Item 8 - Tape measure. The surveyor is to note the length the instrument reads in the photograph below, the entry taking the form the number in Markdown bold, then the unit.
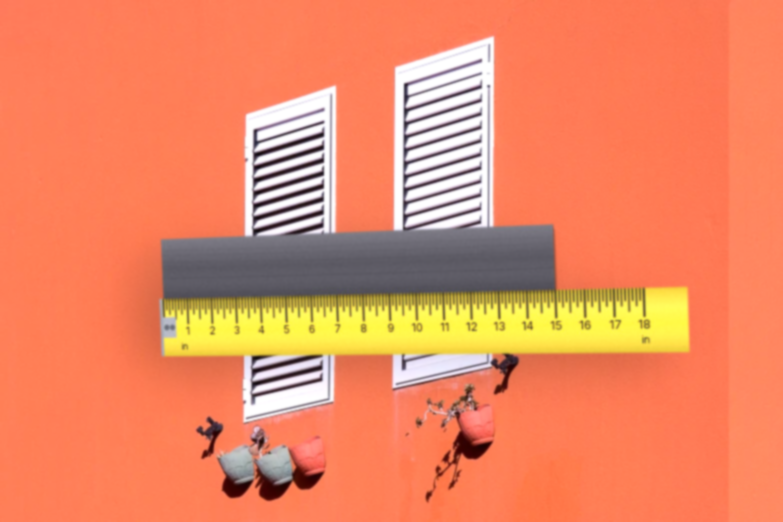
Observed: **15** in
